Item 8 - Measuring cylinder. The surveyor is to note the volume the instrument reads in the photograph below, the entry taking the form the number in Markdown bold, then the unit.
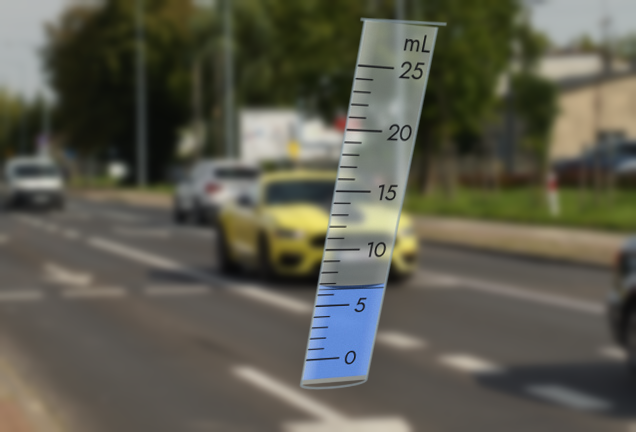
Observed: **6.5** mL
